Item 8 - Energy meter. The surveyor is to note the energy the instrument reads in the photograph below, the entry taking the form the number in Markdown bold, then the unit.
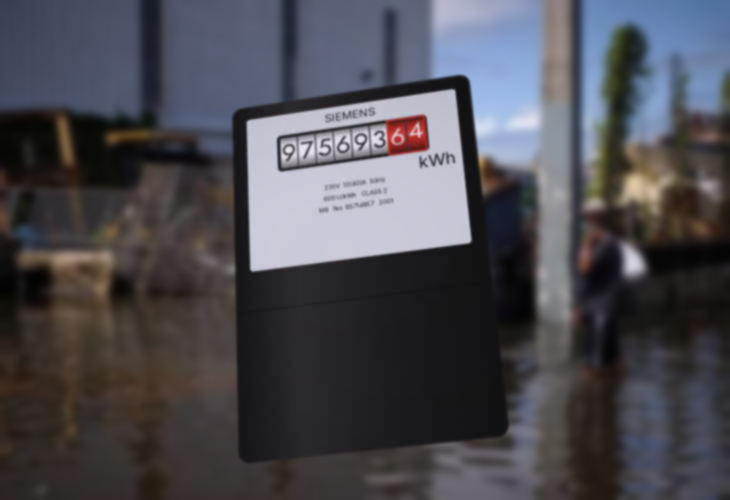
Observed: **975693.64** kWh
